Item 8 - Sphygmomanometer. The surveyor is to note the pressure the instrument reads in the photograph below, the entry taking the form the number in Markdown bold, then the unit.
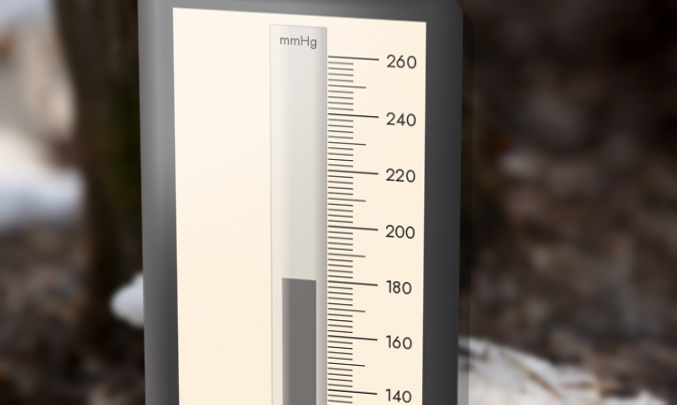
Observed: **180** mmHg
